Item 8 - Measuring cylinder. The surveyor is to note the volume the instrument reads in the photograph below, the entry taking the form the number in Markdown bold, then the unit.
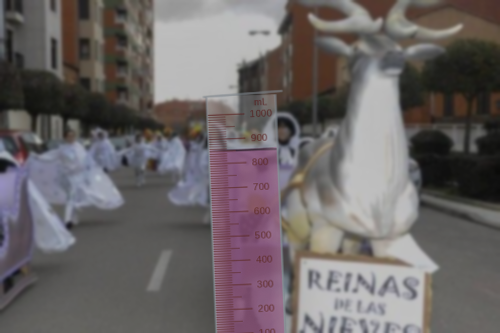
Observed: **850** mL
